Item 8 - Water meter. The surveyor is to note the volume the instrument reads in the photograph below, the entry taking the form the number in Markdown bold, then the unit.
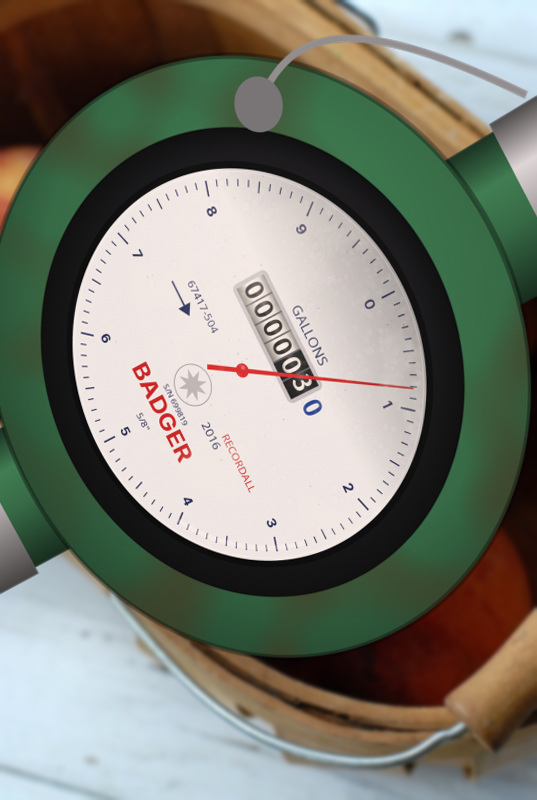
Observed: **30.8** gal
